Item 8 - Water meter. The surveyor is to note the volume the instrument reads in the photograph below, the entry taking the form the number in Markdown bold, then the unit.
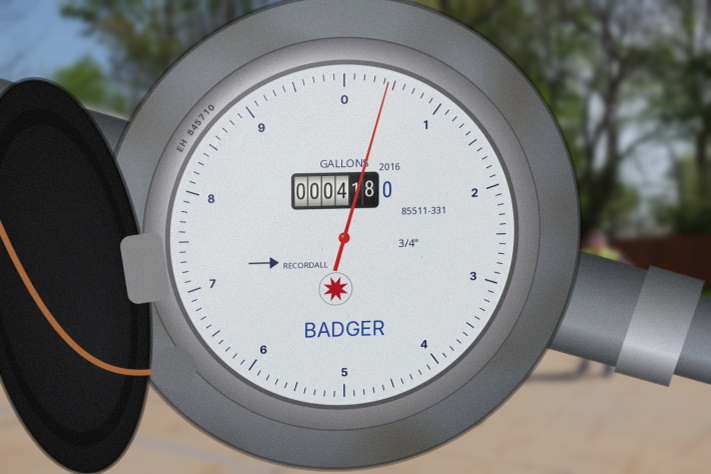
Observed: **4180.4** gal
